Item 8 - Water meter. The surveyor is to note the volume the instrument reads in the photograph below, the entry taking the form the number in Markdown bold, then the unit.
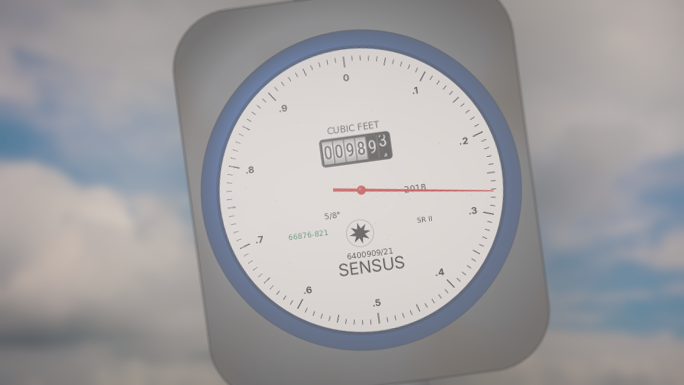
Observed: **9893.27** ft³
